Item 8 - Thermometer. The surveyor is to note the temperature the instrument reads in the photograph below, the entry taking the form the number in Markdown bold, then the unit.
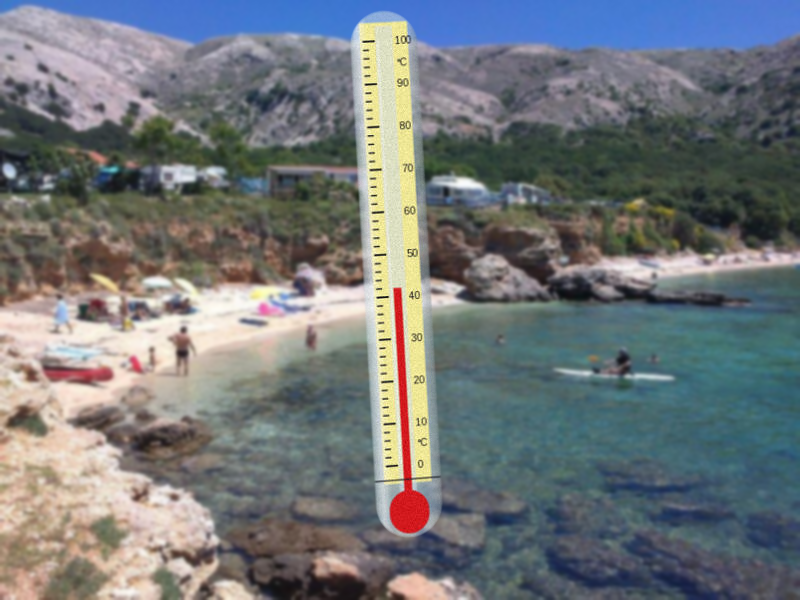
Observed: **42** °C
